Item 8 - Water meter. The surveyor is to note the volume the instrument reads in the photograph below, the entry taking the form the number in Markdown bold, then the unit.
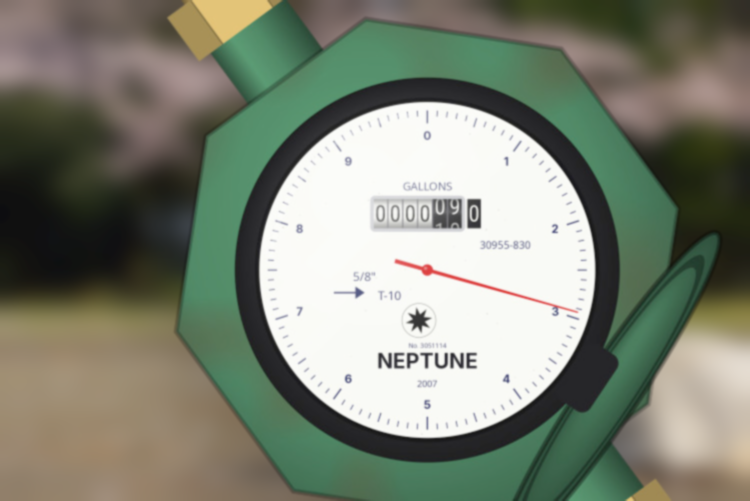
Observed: **92.9** gal
